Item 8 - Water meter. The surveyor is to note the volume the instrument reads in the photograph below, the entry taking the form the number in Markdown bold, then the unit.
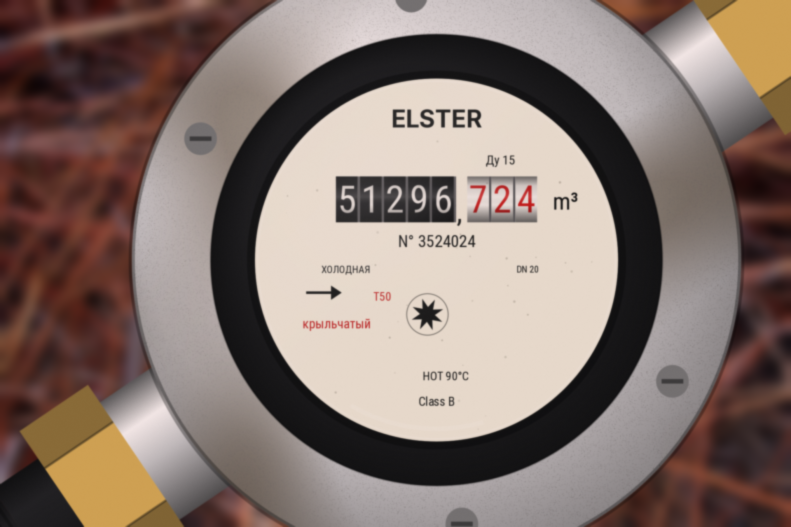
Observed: **51296.724** m³
